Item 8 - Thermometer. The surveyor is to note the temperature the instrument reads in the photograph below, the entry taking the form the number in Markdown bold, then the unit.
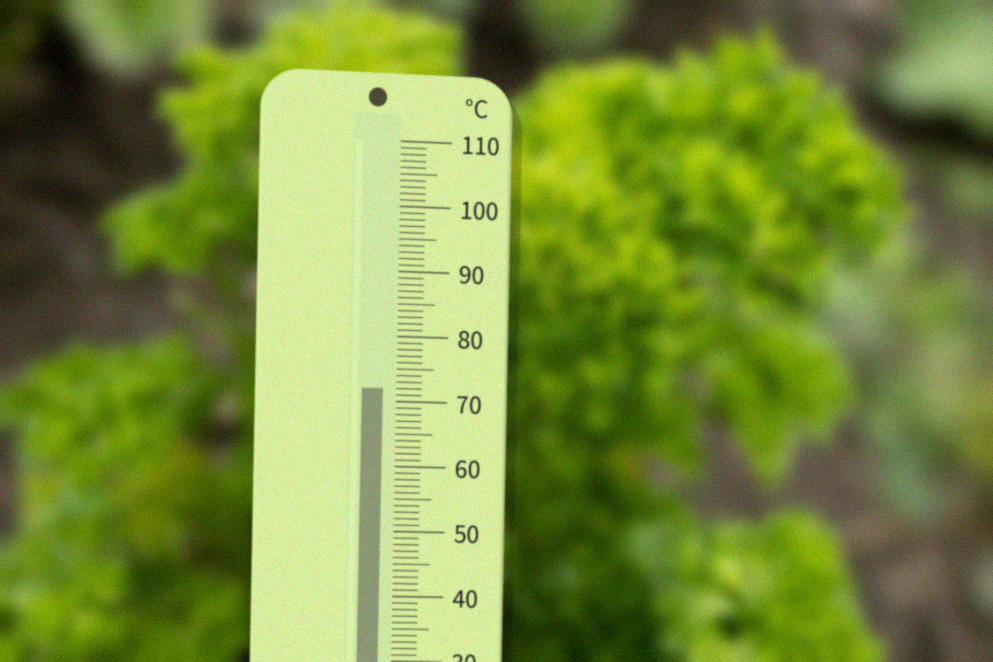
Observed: **72** °C
